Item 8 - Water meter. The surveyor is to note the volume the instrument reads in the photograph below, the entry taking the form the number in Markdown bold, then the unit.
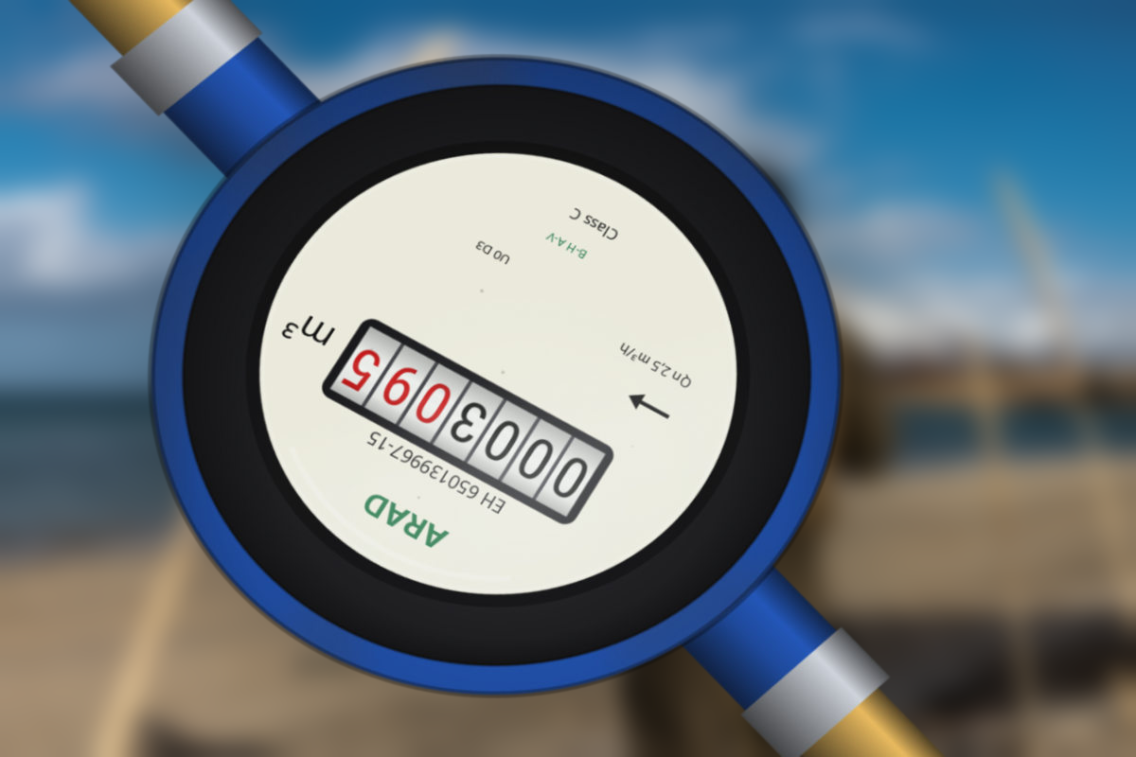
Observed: **3.095** m³
